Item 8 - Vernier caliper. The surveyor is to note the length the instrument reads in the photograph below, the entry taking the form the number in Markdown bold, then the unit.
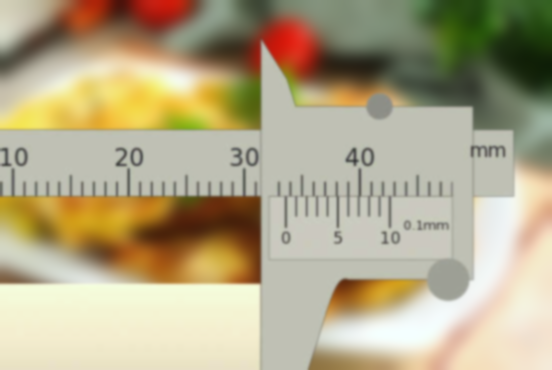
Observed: **33.6** mm
